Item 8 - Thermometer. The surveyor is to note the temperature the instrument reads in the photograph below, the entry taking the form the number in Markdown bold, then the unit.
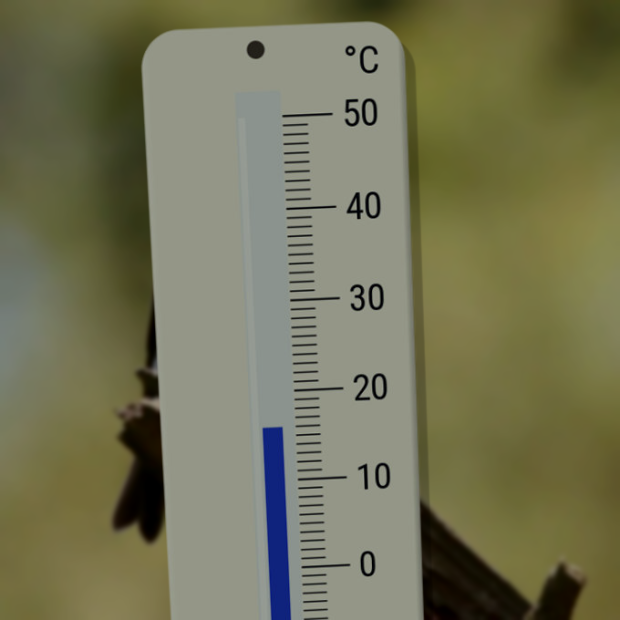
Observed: **16** °C
